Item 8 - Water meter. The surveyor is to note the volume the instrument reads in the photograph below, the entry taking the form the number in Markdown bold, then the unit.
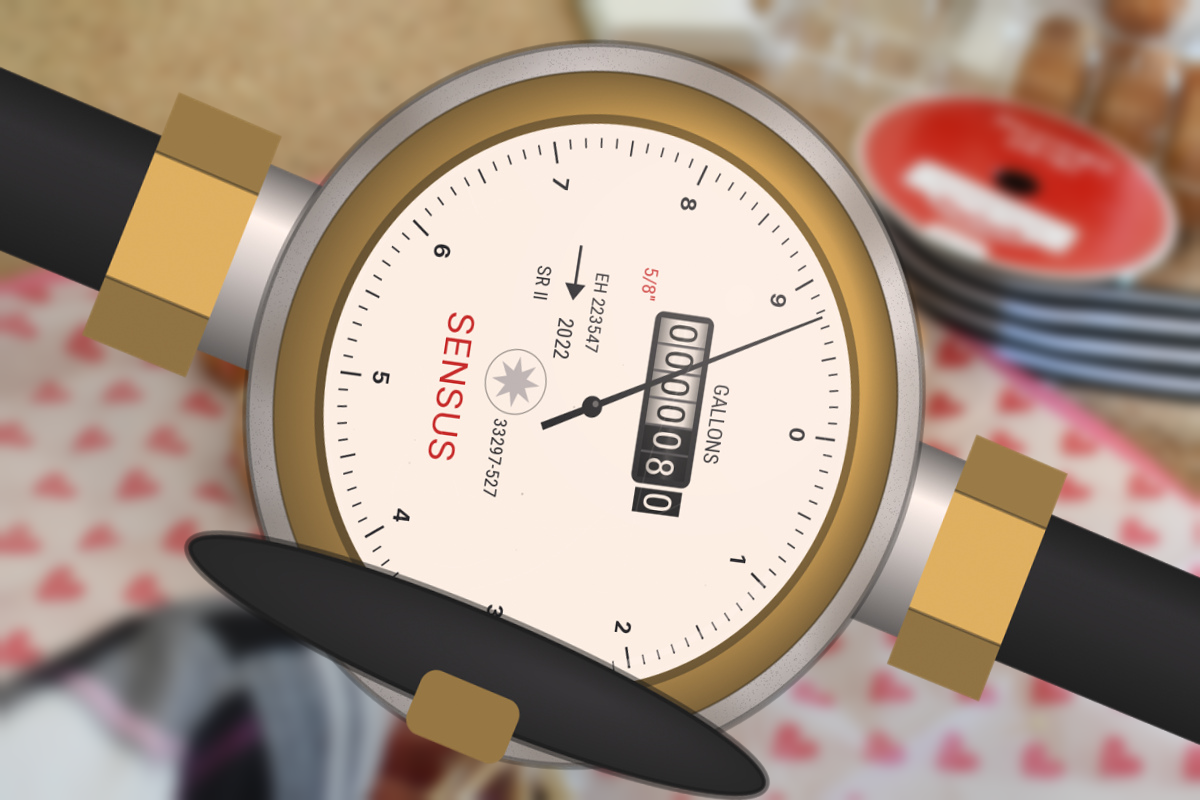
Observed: **79.2** gal
